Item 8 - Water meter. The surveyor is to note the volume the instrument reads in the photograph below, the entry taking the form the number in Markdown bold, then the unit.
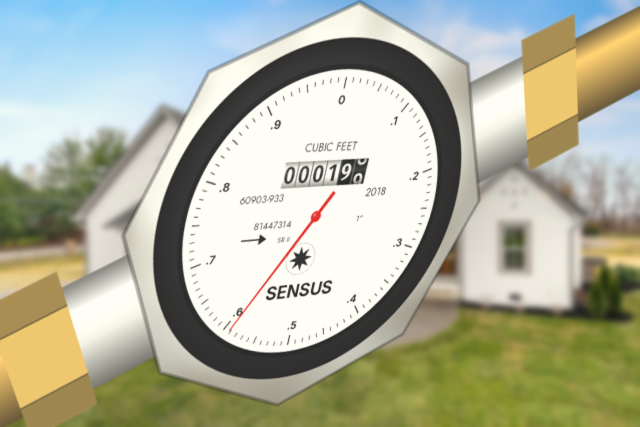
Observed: **198.59** ft³
